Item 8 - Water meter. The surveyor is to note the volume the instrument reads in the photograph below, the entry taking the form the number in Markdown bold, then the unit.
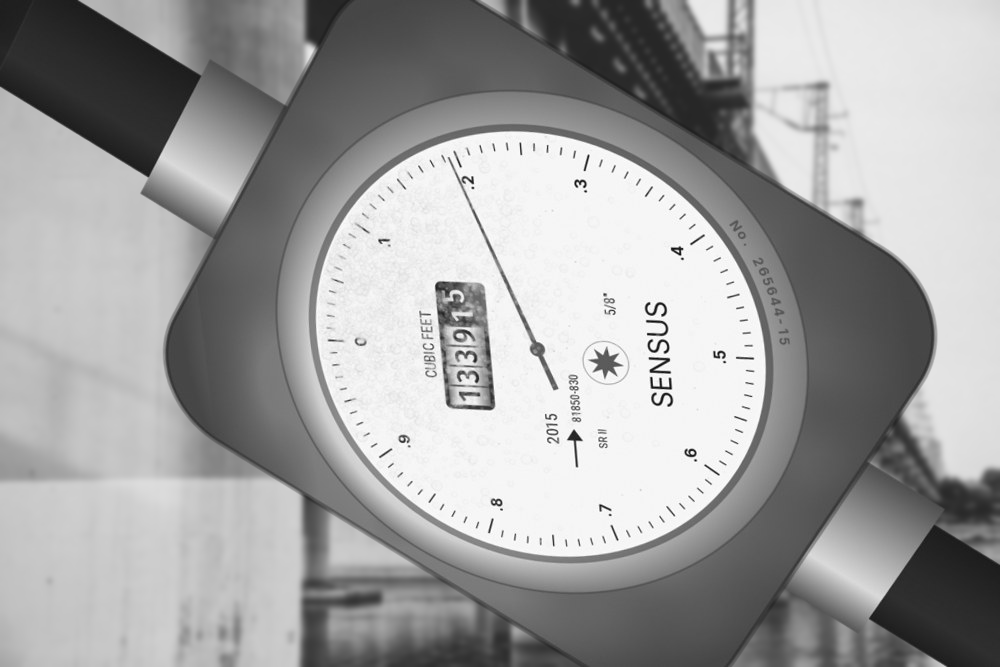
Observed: **133915.19** ft³
